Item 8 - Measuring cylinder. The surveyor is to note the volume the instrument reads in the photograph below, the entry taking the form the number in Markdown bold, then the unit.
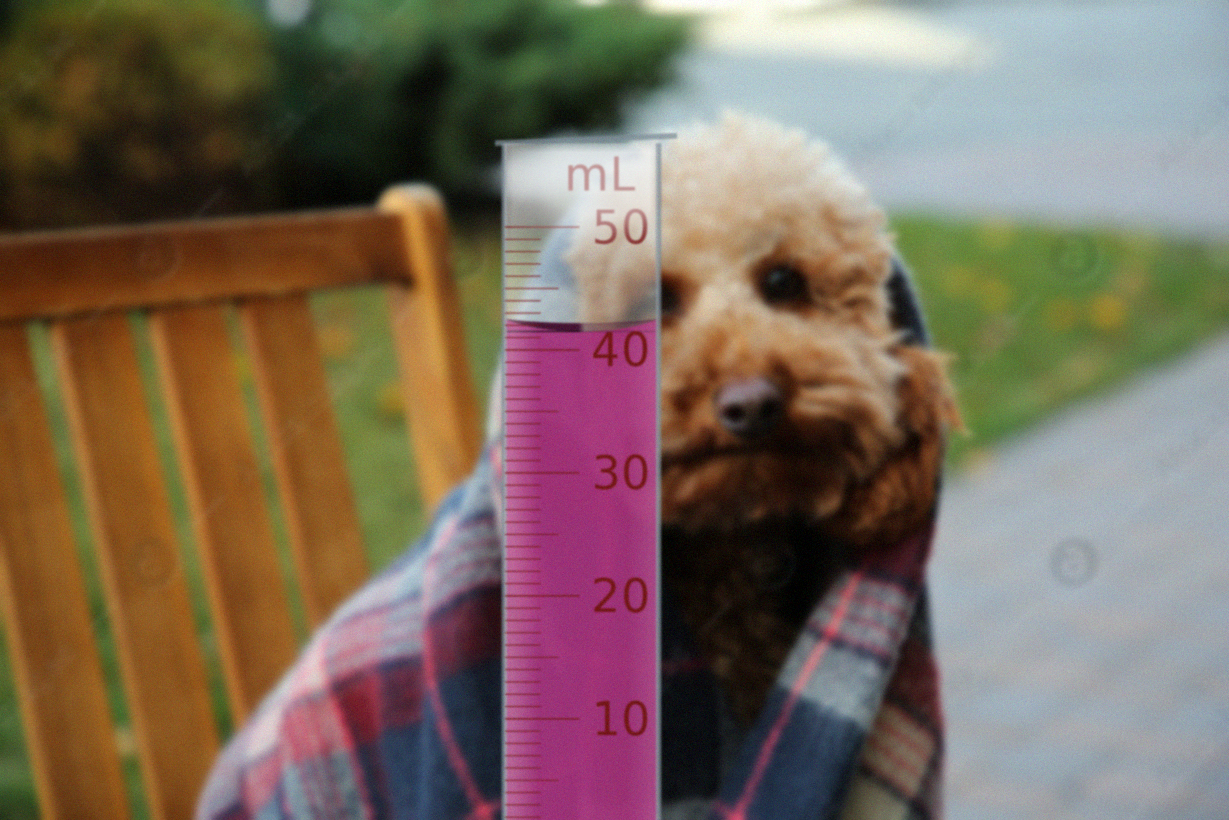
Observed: **41.5** mL
